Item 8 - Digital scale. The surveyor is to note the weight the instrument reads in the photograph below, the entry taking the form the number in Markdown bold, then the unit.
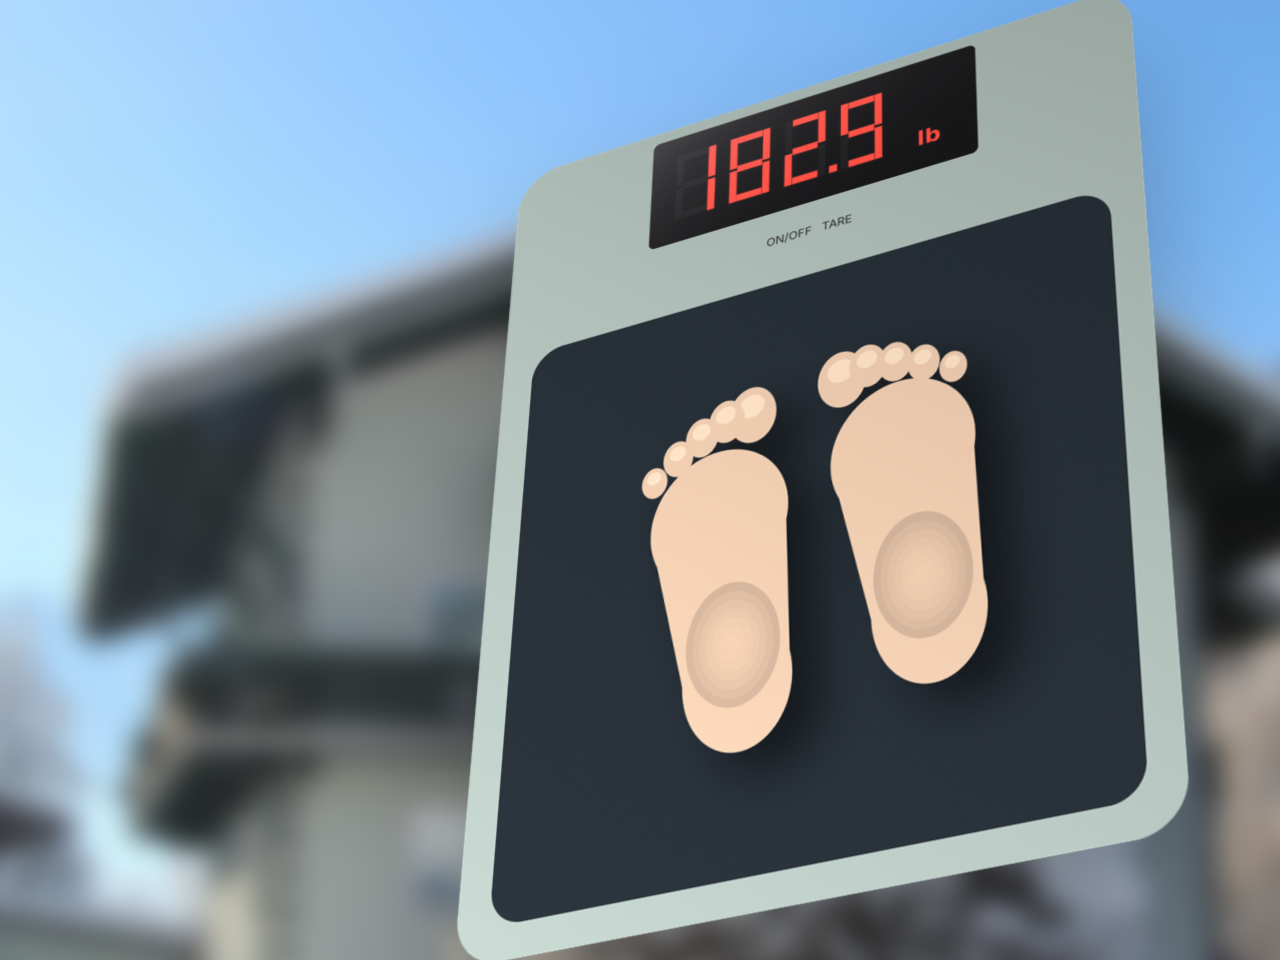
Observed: **182.9** lb
